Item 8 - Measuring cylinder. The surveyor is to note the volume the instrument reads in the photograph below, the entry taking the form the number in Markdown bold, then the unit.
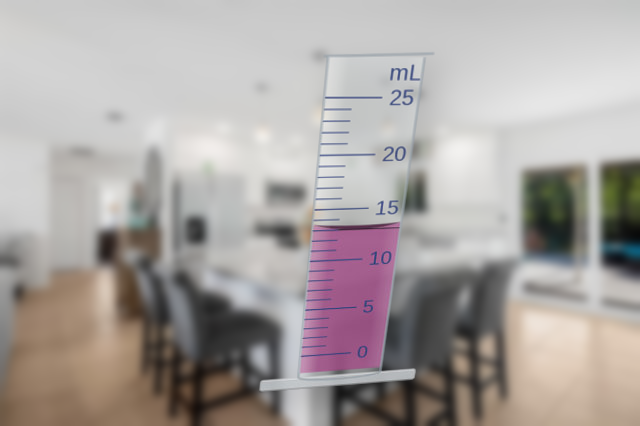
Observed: **13** mL
